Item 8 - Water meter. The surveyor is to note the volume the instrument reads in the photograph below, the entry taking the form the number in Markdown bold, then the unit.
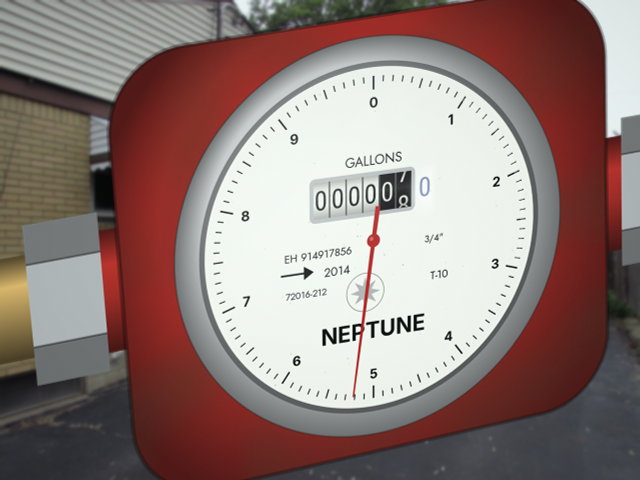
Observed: **75.2** gal
